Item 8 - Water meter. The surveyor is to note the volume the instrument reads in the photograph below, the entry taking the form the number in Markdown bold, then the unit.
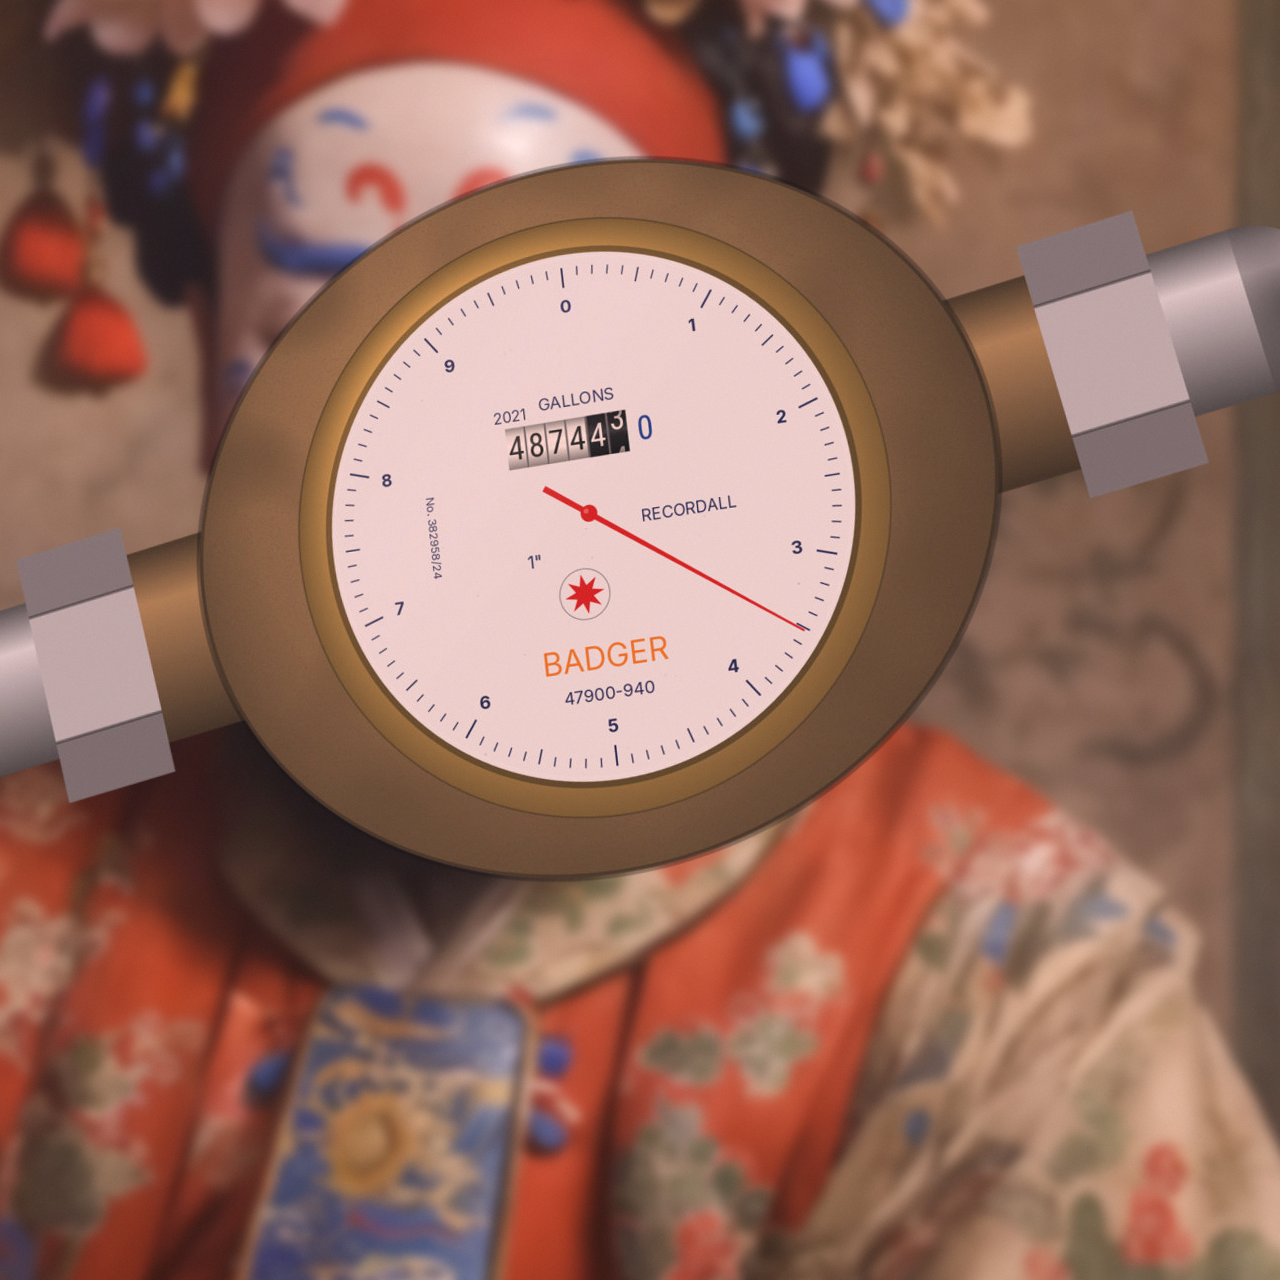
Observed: **4874433.5** gal
